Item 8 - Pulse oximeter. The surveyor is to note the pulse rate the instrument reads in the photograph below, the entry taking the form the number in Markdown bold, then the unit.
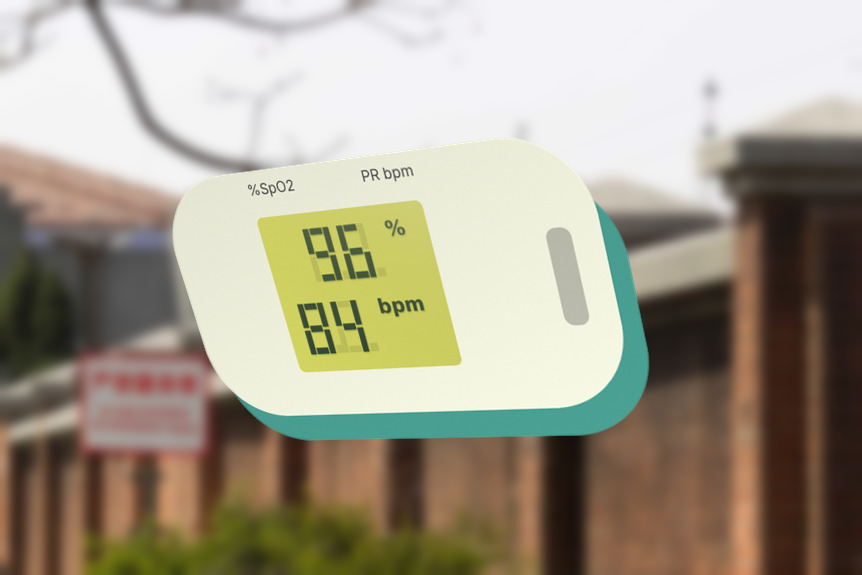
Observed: **84** bpm
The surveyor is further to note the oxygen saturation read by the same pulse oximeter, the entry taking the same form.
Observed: **96** %
